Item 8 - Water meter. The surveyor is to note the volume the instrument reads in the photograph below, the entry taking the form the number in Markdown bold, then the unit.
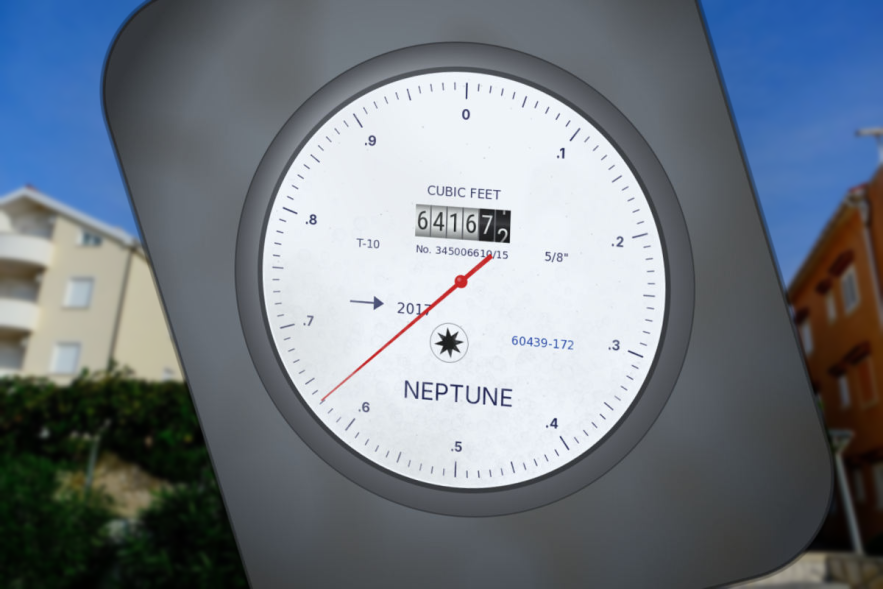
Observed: **641671.63** ft³
